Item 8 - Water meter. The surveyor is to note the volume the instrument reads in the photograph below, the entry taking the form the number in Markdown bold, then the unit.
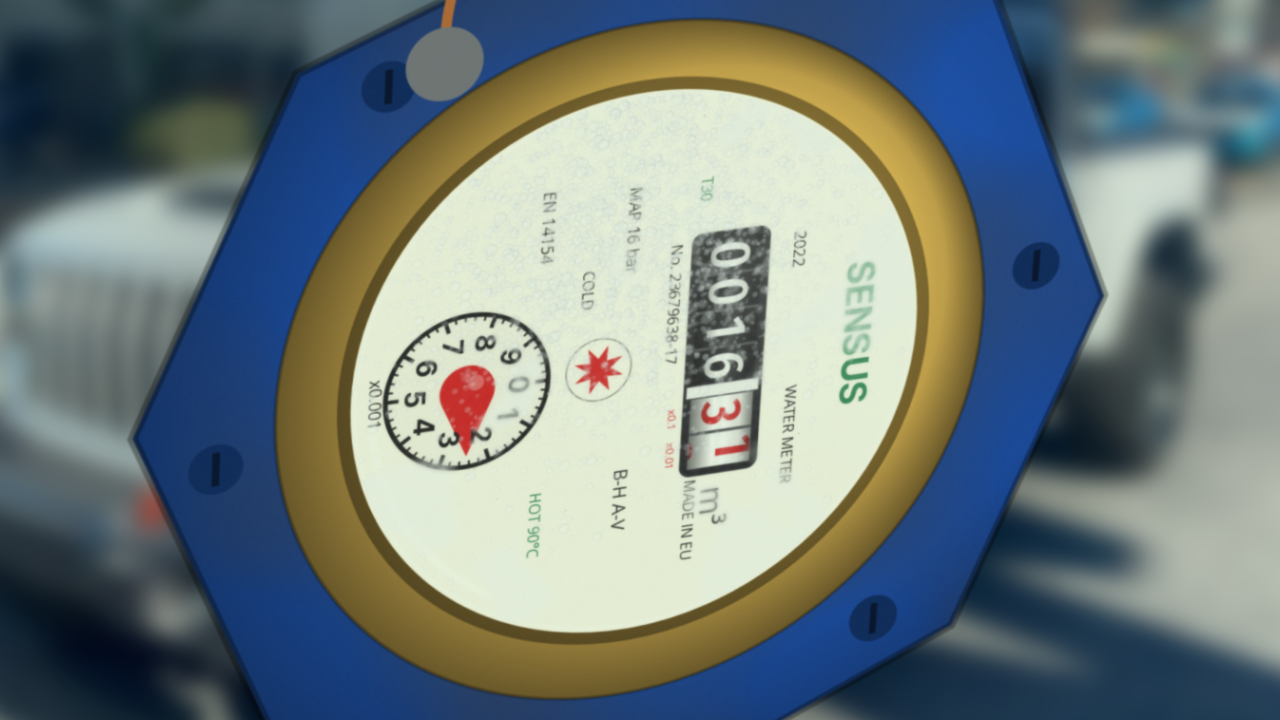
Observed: **16.312** m³
